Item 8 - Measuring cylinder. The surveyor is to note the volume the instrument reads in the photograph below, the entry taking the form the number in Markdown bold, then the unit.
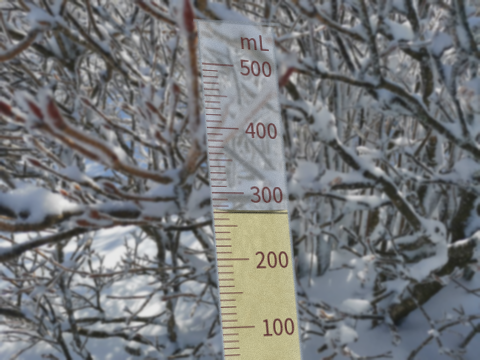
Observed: **270** mL
